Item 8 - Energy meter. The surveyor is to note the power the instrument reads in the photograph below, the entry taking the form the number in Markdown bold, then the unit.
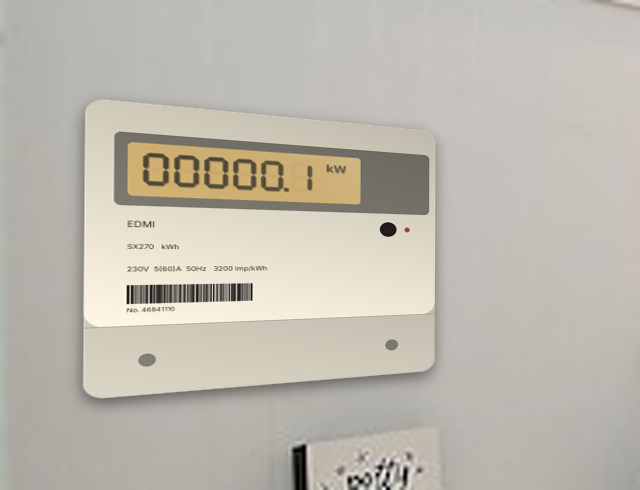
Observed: **0.1** kW
